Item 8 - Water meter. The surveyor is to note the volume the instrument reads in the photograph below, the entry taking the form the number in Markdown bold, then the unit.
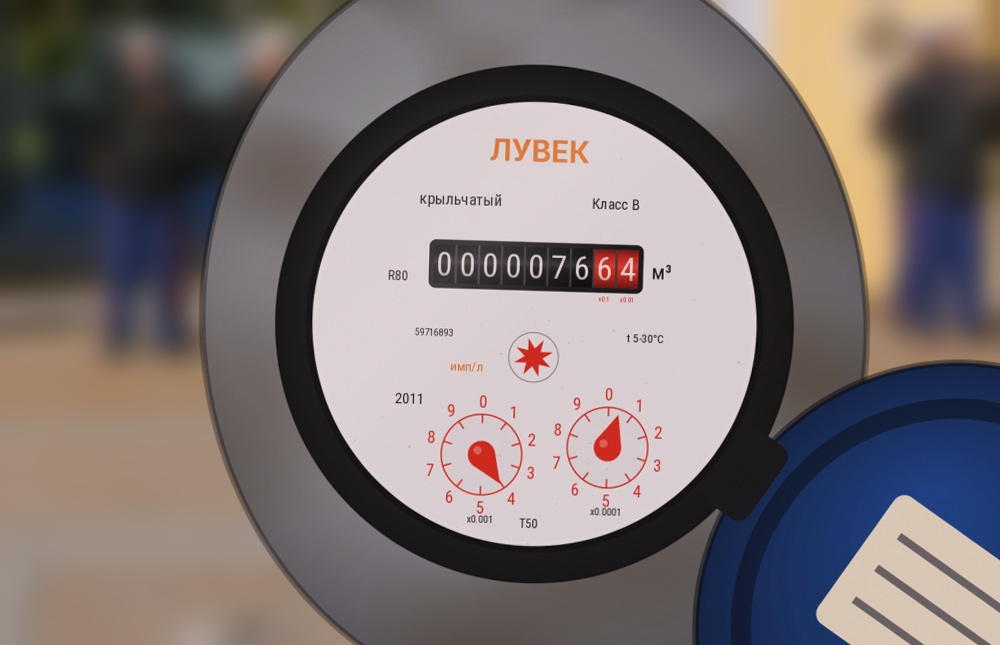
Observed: **76.6440** m³
